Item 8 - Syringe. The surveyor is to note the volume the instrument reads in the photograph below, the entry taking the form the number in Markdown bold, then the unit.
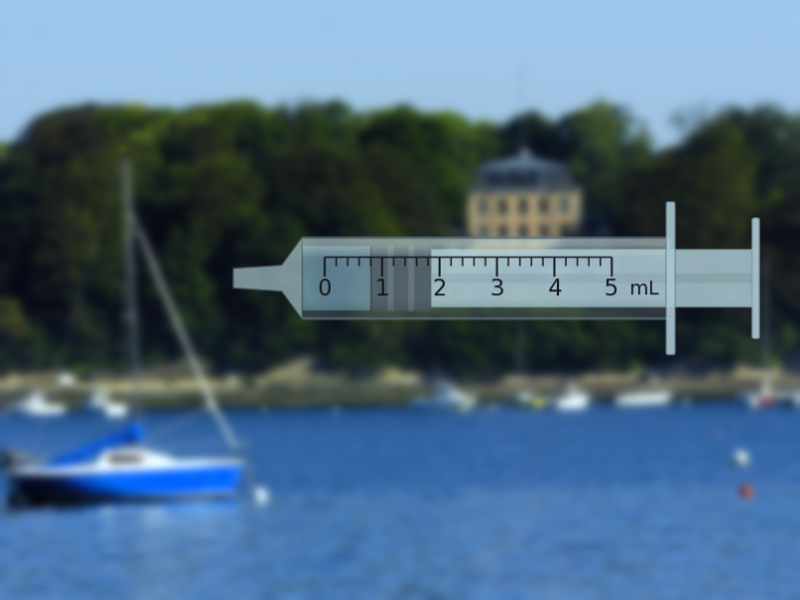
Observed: **0.8** mL
